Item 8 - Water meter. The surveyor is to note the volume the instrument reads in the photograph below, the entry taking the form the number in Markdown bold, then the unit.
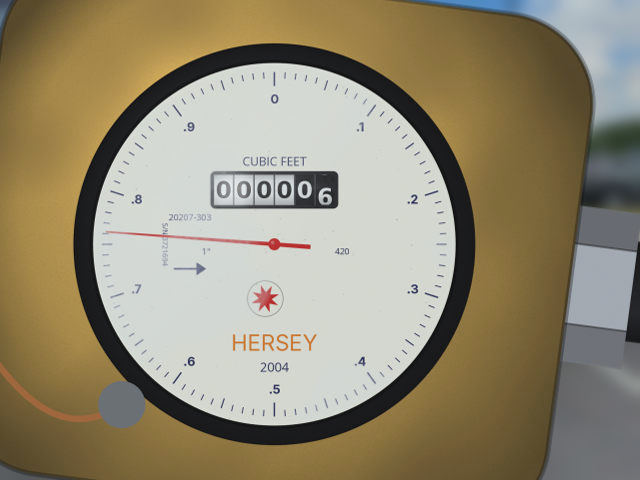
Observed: **5.76** ft³
